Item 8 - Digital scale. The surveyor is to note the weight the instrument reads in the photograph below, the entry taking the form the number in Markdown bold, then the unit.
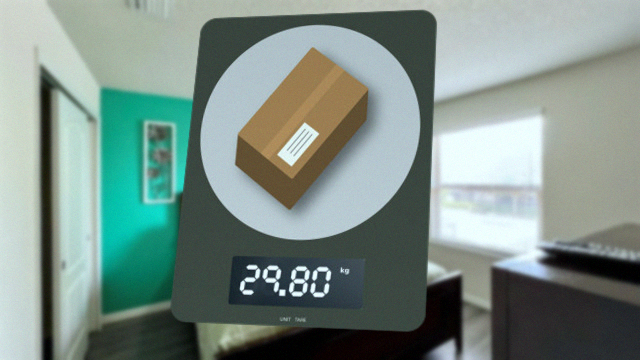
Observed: **29.80** kg
